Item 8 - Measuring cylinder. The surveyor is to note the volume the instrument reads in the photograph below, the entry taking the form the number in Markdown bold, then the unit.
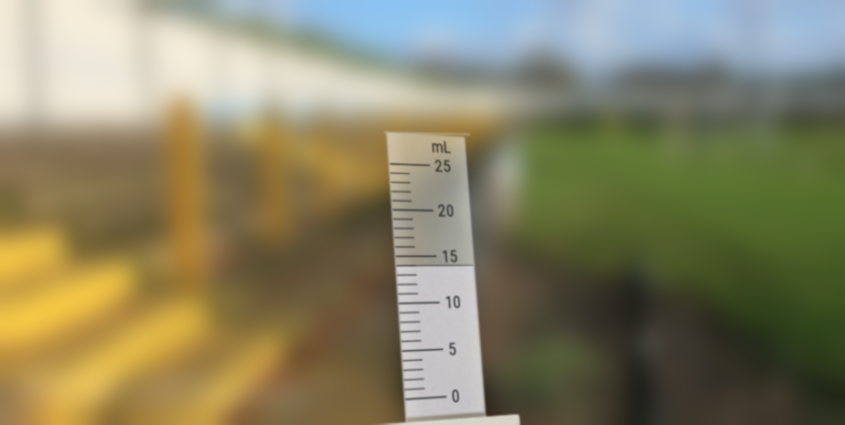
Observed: **14** mL
